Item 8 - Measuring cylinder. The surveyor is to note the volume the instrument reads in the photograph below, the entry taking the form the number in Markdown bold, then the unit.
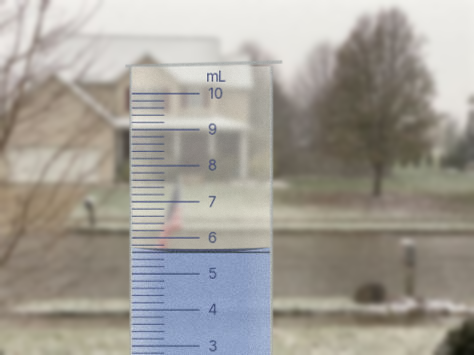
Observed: **5.6** mL
